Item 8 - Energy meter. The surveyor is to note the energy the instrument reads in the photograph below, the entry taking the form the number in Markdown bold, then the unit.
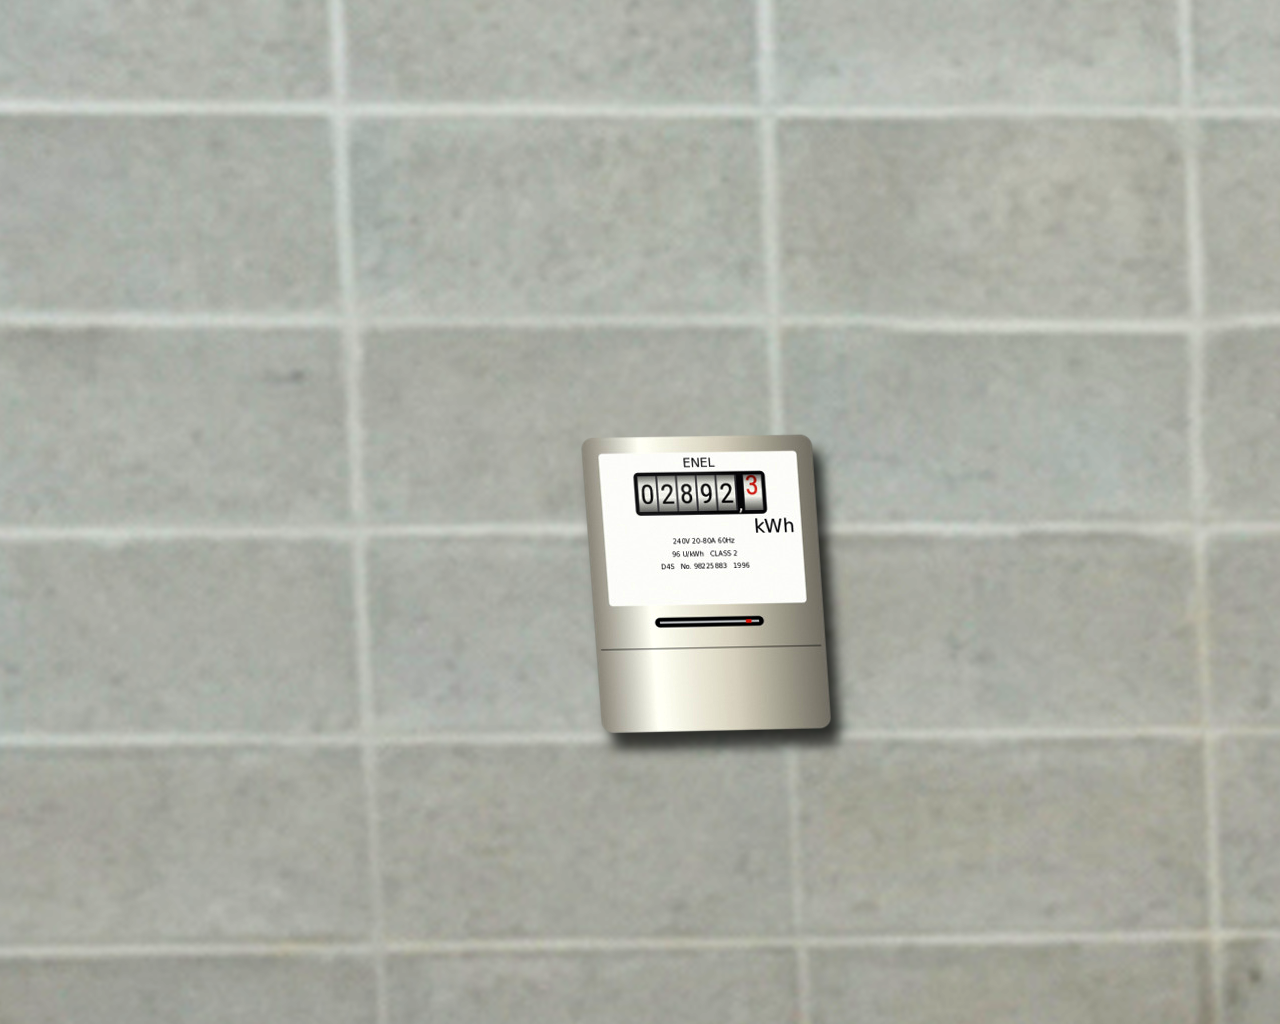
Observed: **2892.3** kWh
